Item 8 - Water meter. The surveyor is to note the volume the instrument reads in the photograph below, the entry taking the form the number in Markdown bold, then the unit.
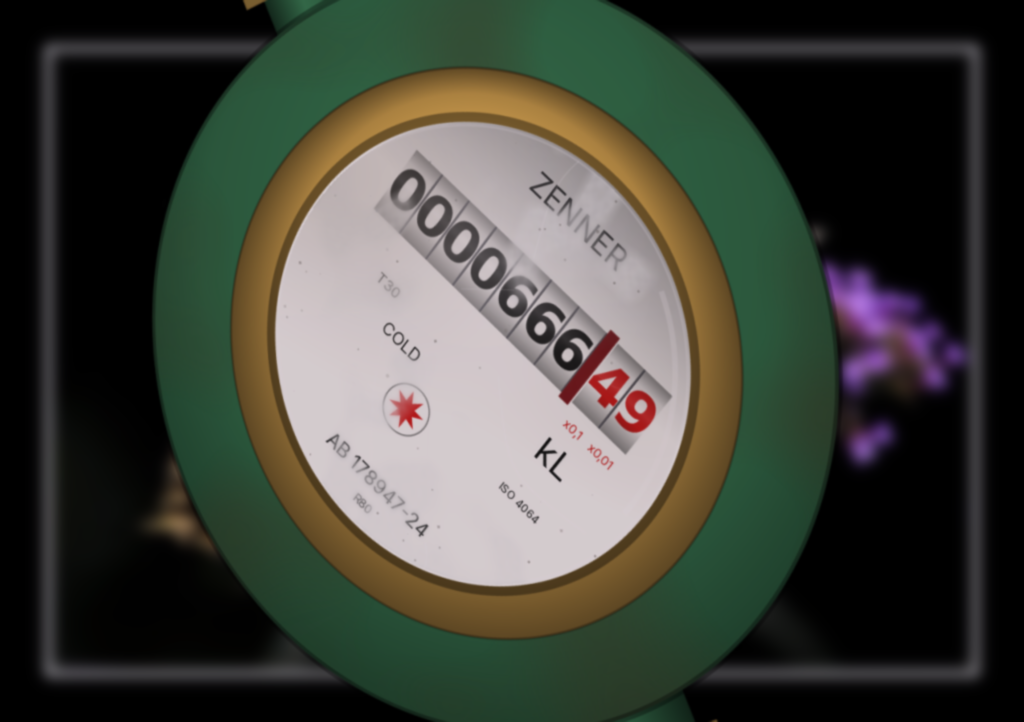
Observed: **666.49** kL
